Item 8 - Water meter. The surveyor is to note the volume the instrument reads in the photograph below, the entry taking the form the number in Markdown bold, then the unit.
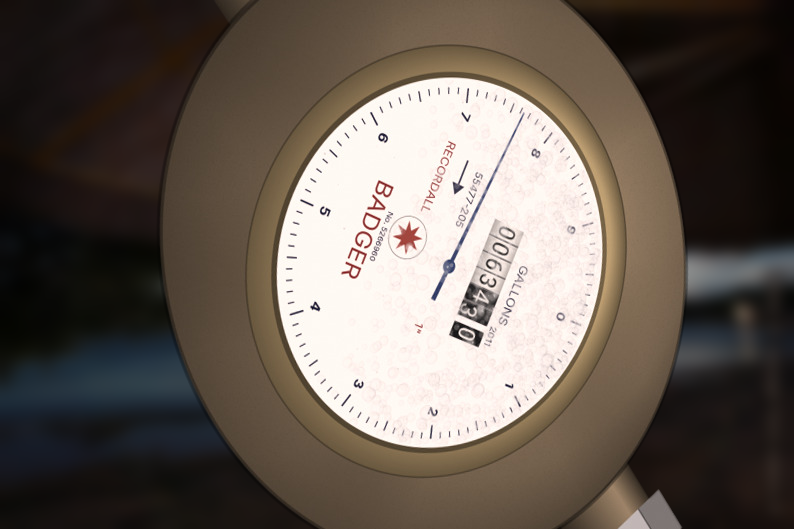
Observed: **63427.6** gal
